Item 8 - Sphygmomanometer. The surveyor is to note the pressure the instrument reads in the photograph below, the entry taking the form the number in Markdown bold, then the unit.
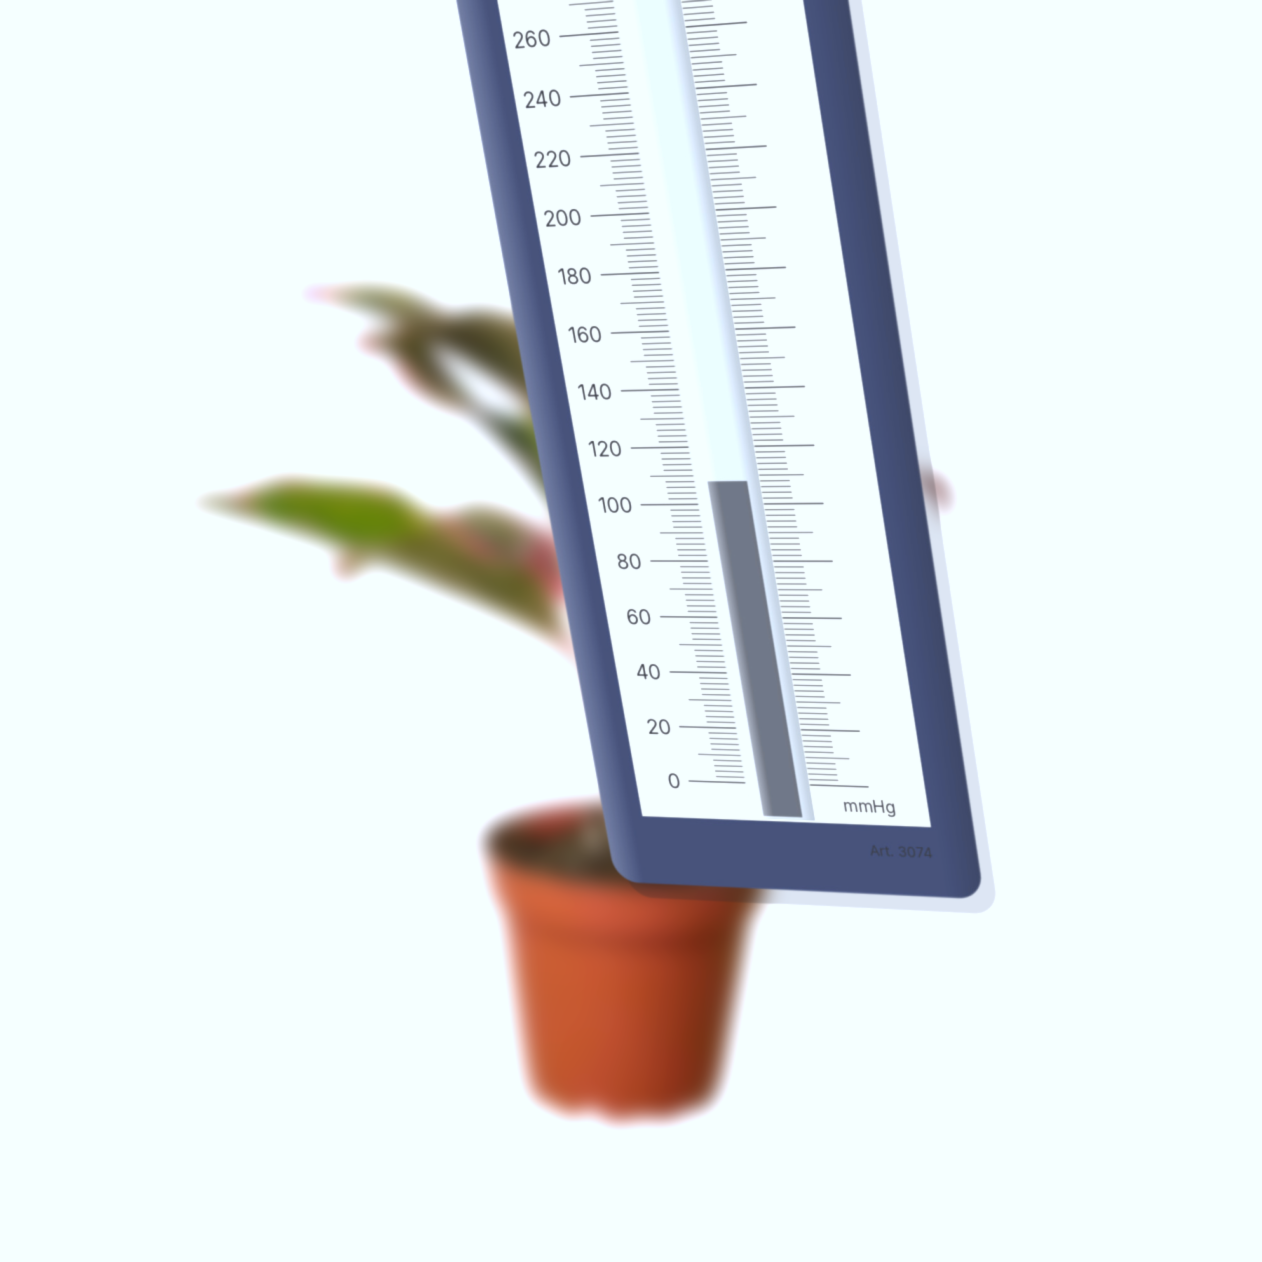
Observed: **108** mmHg
